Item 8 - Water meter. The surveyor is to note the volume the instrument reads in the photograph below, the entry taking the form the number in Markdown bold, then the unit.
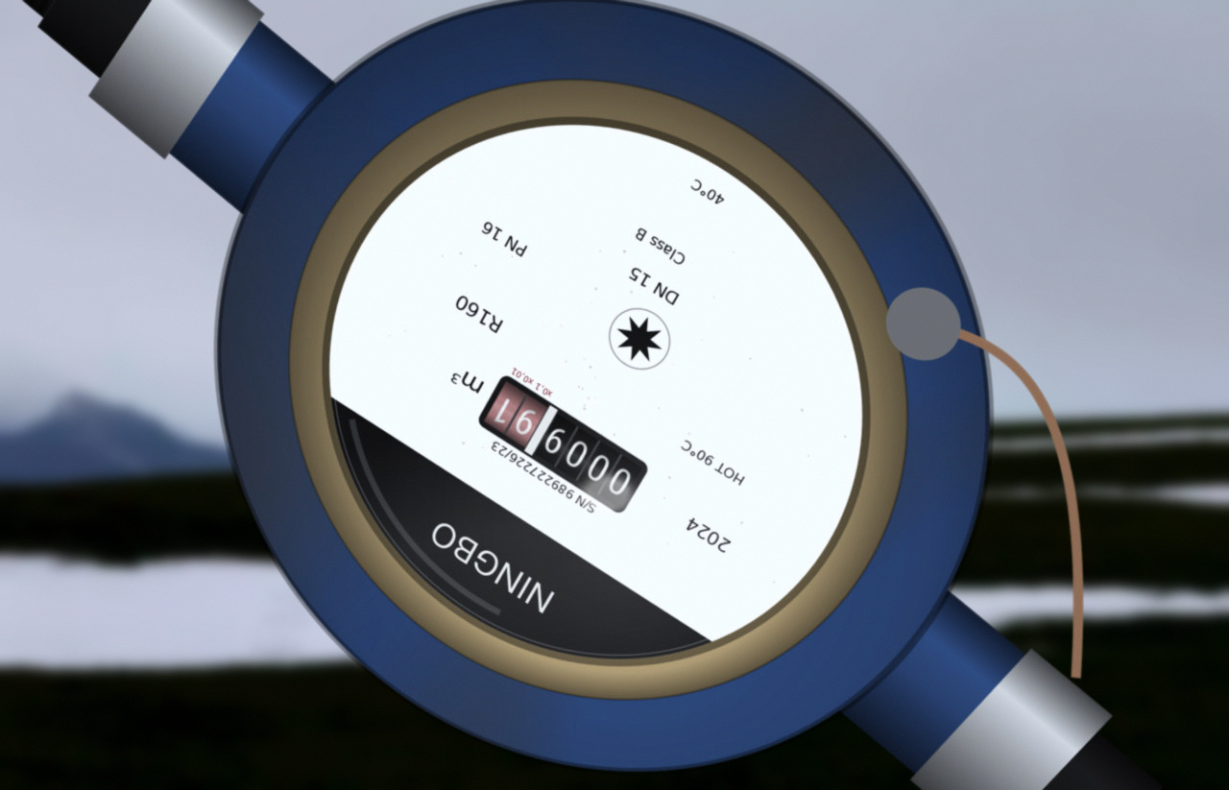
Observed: **9.91** m³
